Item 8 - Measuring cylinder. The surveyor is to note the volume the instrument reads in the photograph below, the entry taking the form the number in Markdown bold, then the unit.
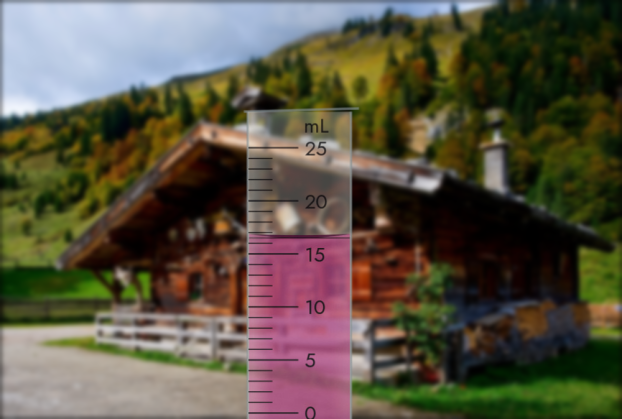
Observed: **16.5** mL
